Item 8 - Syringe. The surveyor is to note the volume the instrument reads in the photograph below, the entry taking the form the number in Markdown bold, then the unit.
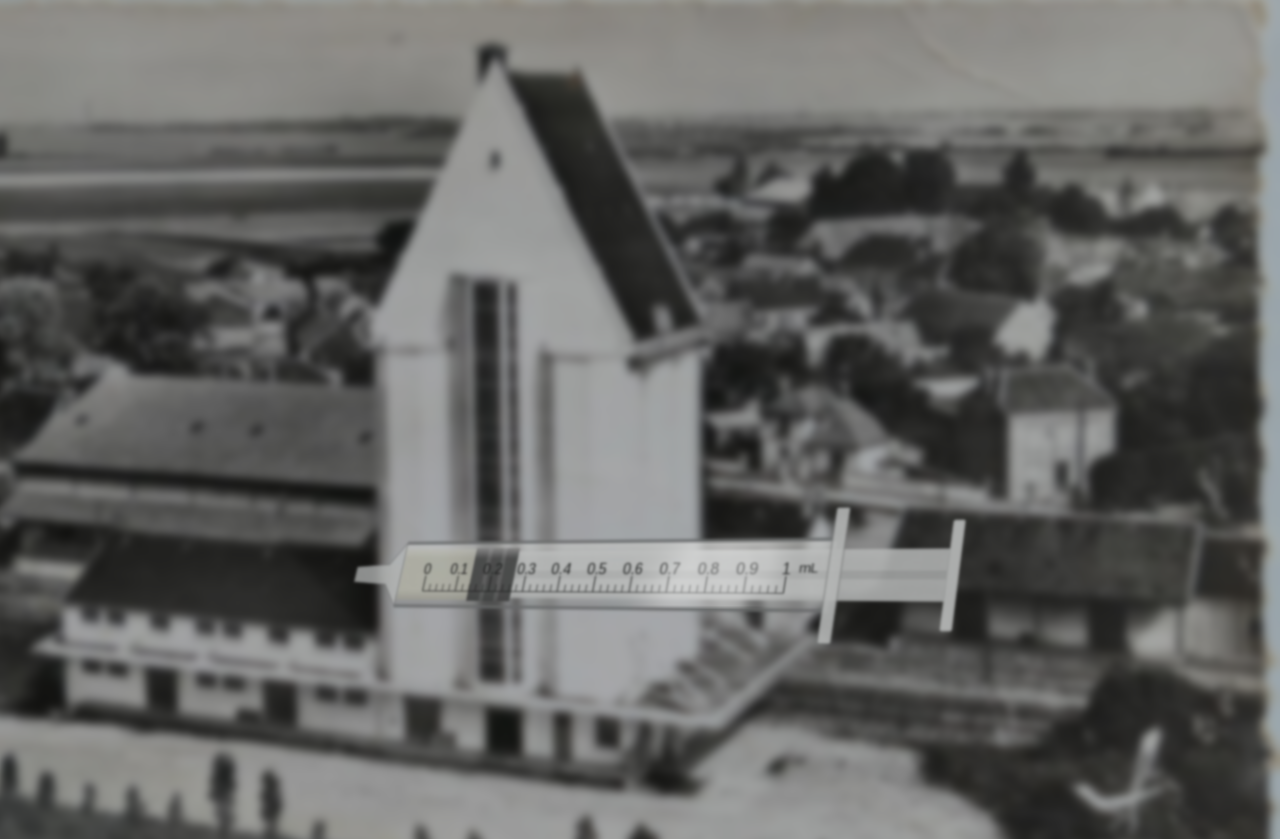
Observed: **0.14** mL
